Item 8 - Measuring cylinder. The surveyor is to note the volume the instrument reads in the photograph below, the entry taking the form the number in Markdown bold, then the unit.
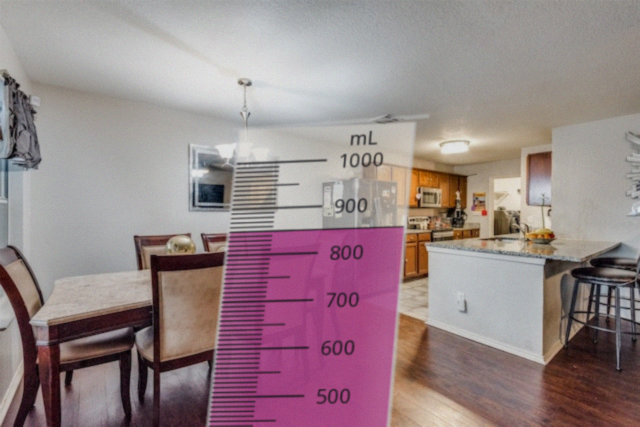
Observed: **850** mL
